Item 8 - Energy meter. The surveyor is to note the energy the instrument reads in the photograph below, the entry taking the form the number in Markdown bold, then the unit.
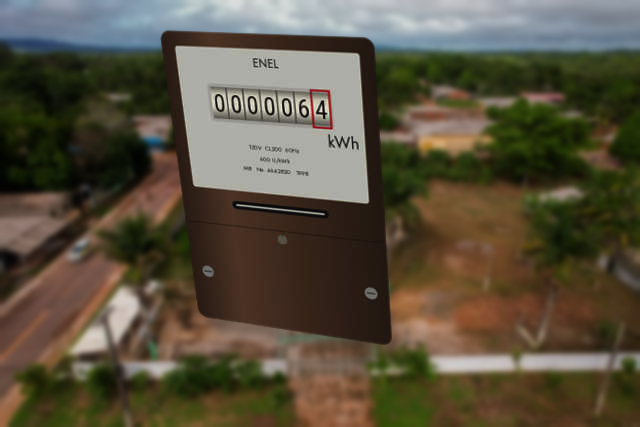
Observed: **6.4** kWh
